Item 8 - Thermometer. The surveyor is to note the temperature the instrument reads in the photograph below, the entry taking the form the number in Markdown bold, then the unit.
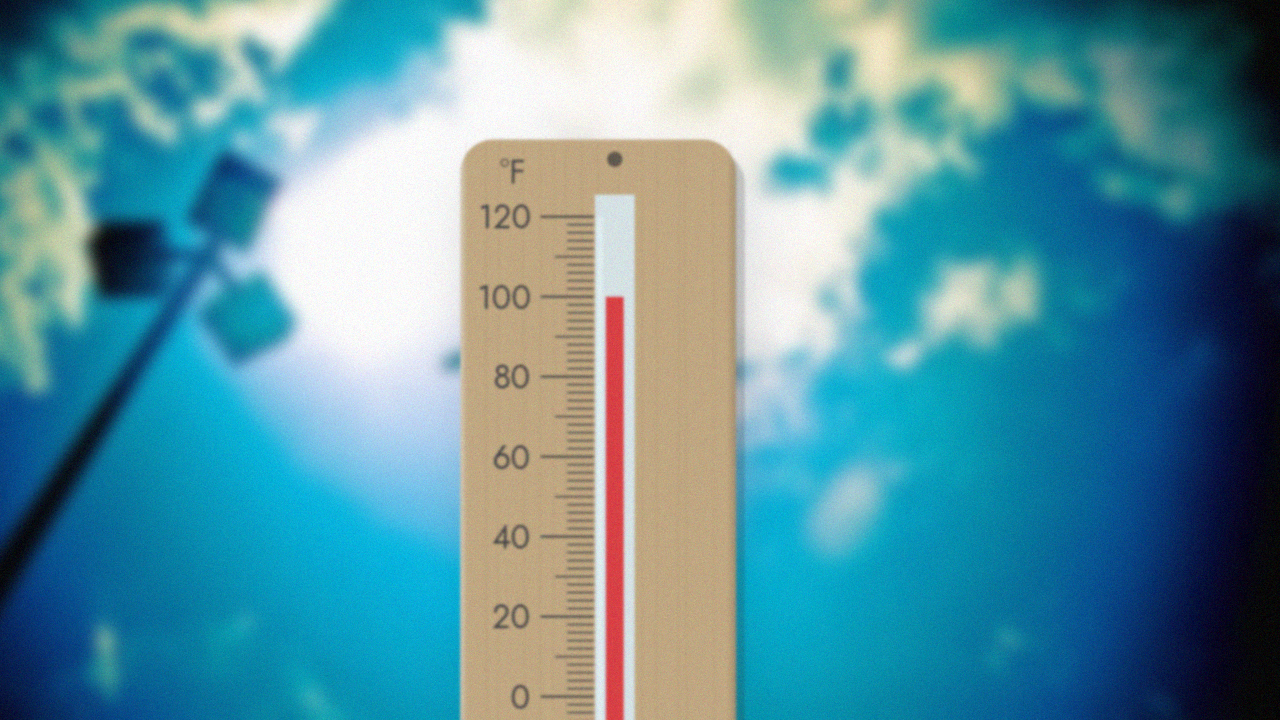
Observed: **100** °F
